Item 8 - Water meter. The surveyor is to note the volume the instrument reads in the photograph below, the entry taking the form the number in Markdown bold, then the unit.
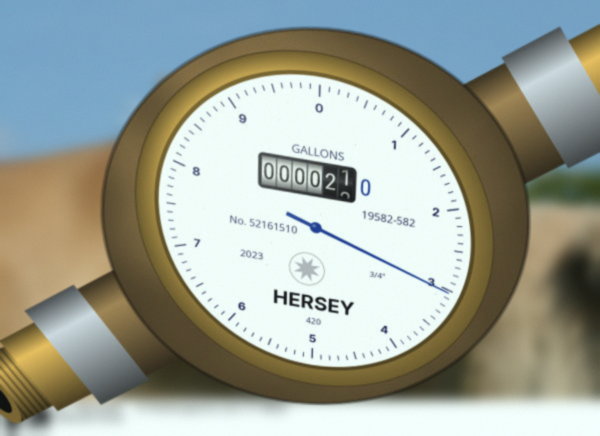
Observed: **213.0** gal
